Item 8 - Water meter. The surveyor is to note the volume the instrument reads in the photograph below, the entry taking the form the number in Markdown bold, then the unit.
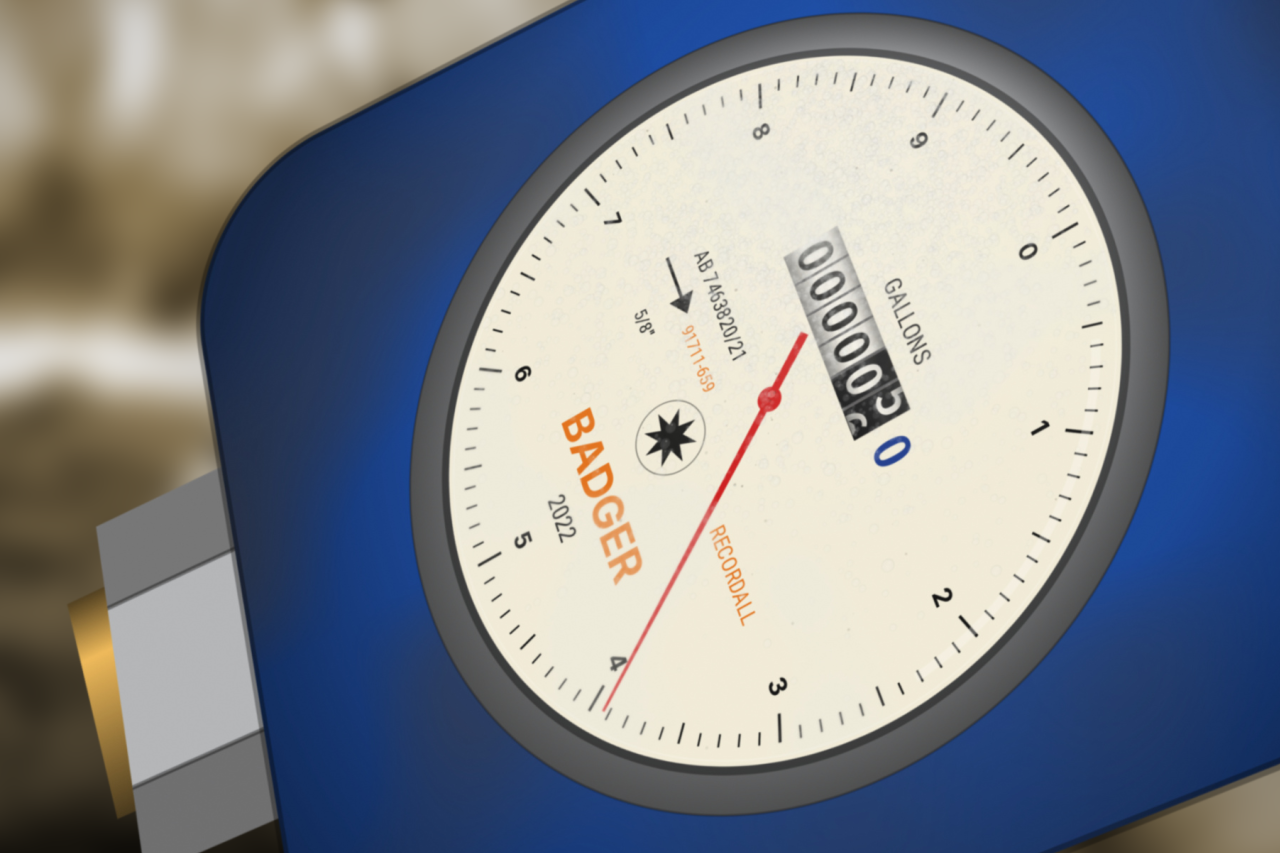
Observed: **53.9** gal
